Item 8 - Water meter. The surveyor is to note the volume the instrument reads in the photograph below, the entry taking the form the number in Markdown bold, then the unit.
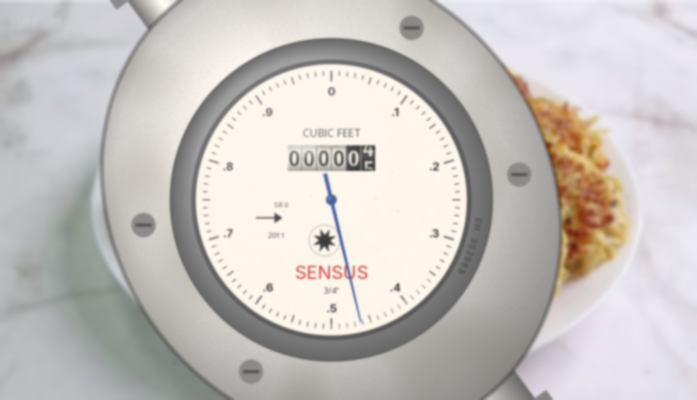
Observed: **4.46** ft³
